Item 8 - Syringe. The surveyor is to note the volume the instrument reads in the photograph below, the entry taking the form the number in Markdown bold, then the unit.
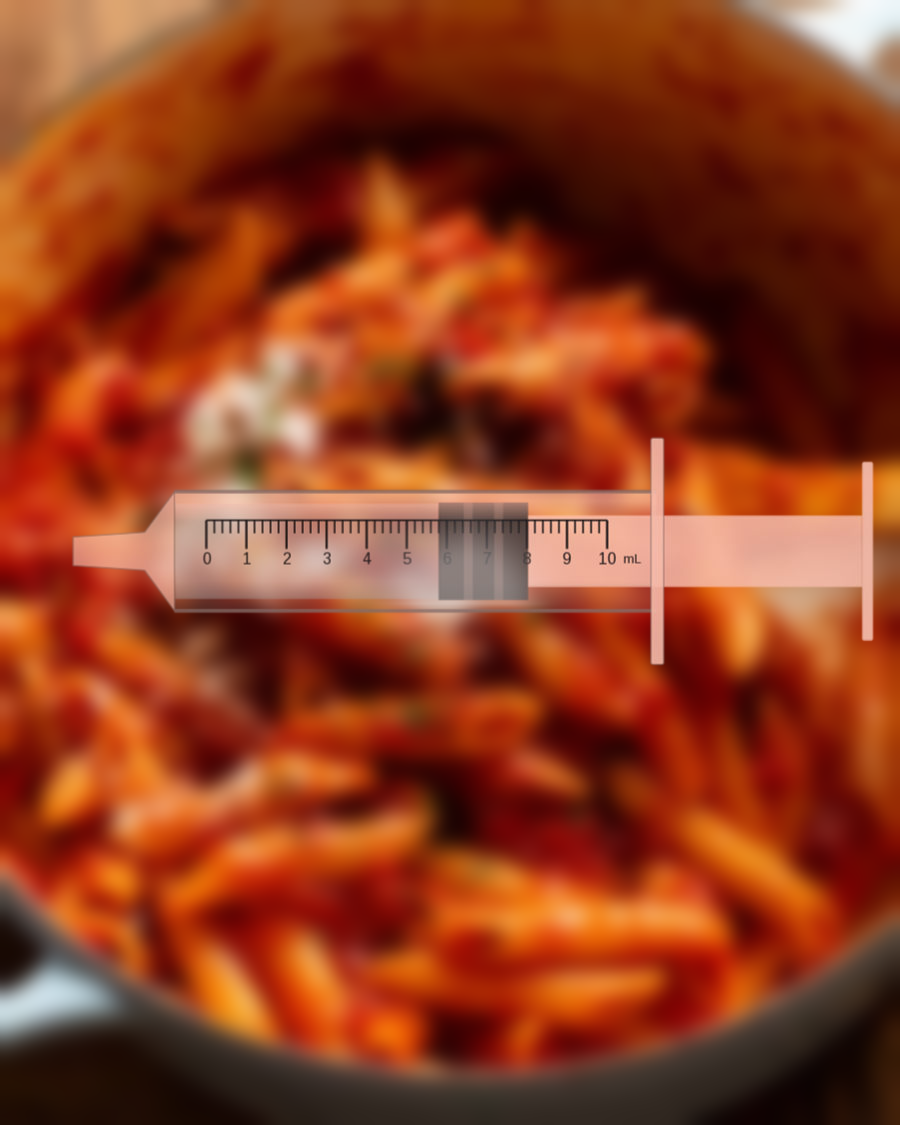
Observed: **5.8** mL
